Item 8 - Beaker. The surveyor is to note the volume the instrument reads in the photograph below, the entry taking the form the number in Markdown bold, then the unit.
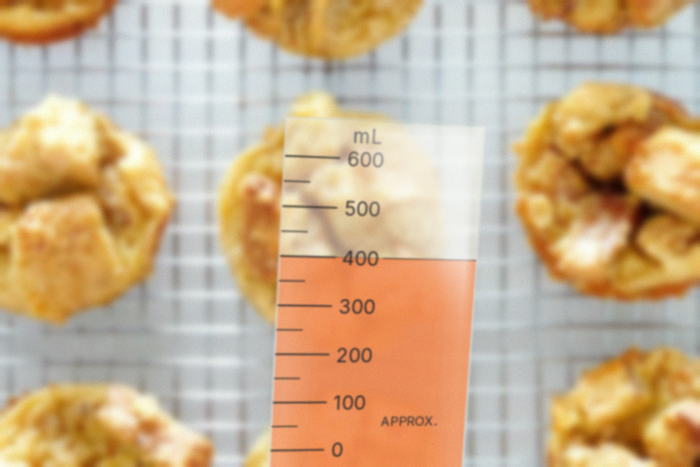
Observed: **400** mL
